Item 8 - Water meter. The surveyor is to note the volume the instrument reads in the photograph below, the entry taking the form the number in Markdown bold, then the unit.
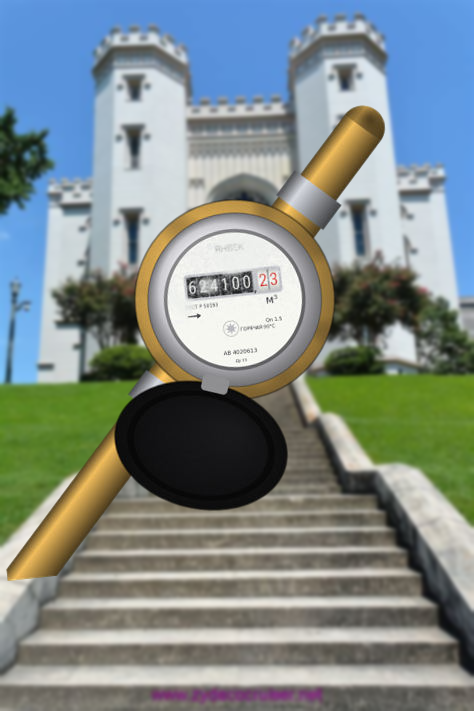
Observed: **624100.23** m³
